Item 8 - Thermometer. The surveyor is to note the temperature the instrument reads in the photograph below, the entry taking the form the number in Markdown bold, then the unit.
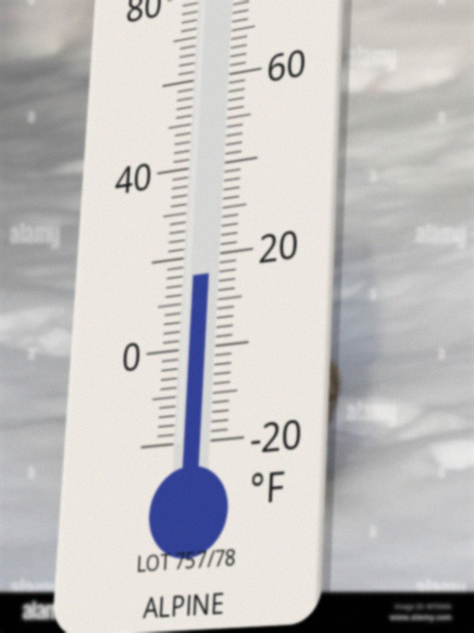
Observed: **16** °F
